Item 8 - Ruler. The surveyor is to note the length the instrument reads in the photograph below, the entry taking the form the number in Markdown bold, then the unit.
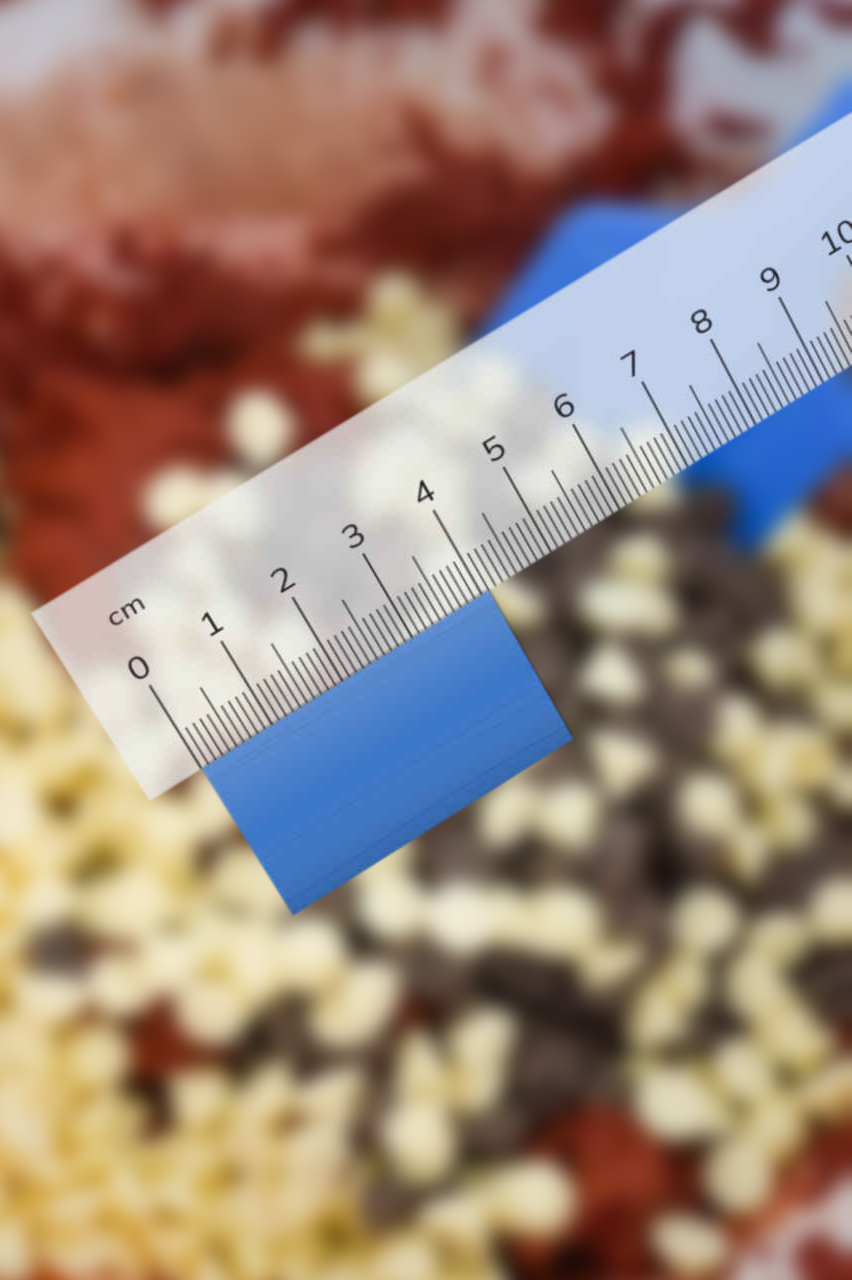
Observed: **4.1** cm
